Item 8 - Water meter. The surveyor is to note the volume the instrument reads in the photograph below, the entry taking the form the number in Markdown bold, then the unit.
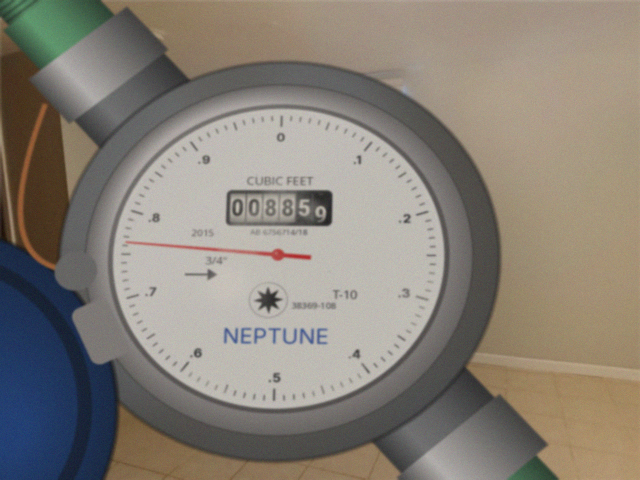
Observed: **8858.76** ft³
